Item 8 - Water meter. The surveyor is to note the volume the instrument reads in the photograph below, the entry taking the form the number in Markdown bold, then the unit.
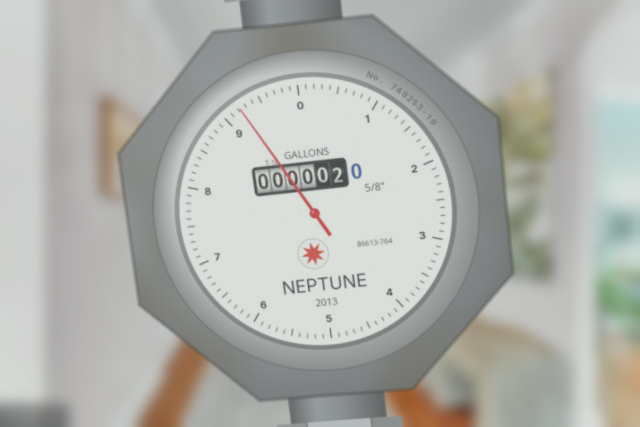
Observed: **19.2** gal
